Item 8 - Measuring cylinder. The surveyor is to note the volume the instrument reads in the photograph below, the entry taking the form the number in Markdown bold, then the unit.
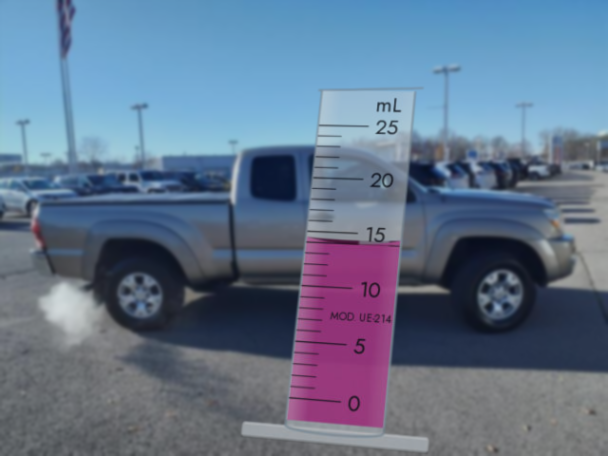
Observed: **14** mL
